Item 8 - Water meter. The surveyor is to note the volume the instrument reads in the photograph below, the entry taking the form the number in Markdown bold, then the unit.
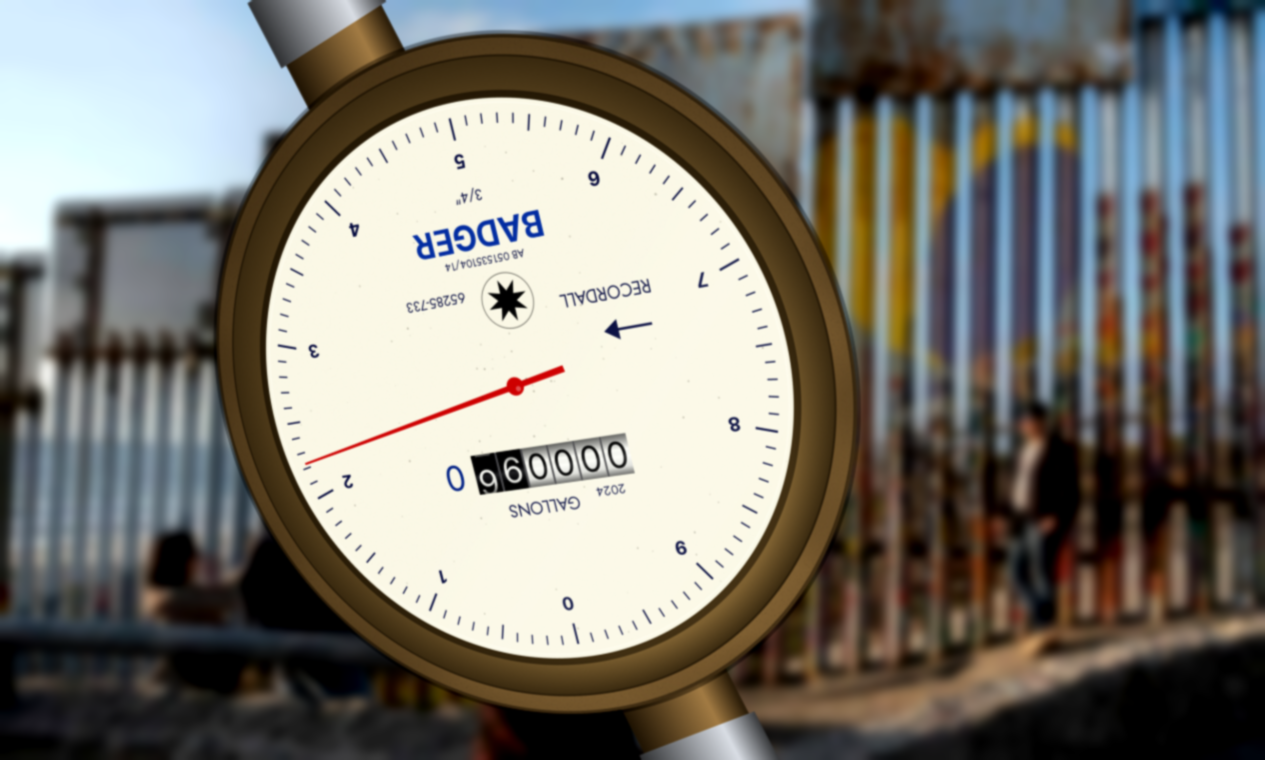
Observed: **962.2** gal
